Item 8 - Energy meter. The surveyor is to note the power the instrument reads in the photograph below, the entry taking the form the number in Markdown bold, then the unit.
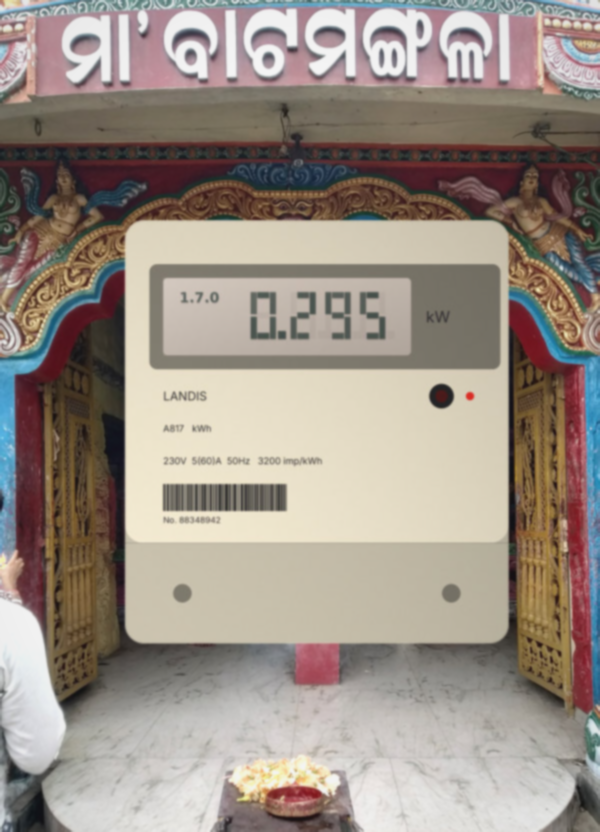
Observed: **0.295** kW
